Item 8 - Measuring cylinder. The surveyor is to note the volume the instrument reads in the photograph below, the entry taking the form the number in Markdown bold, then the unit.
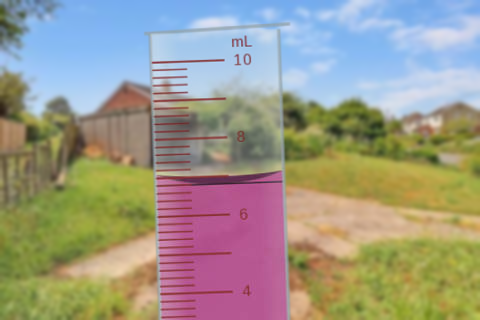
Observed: **6.8** mL
